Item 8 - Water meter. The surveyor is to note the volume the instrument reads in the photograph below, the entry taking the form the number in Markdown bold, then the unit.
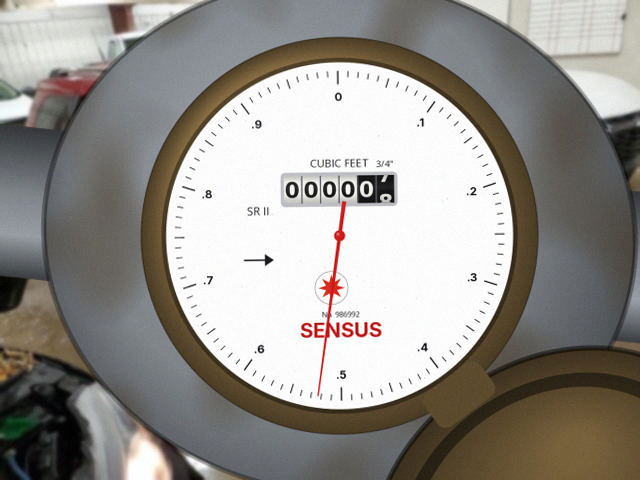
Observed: **7.52** ft³
